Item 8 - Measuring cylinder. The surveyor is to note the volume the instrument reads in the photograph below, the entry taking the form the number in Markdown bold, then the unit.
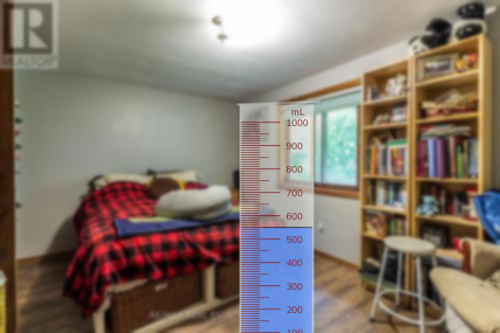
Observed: **550** mL
